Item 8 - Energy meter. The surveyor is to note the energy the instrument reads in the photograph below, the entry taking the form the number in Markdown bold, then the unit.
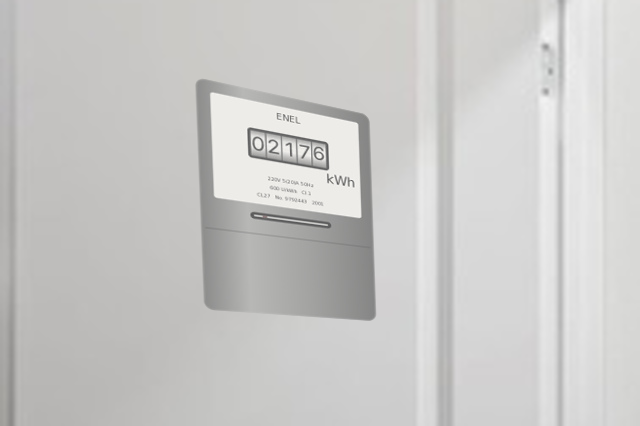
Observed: **2176** kWh
